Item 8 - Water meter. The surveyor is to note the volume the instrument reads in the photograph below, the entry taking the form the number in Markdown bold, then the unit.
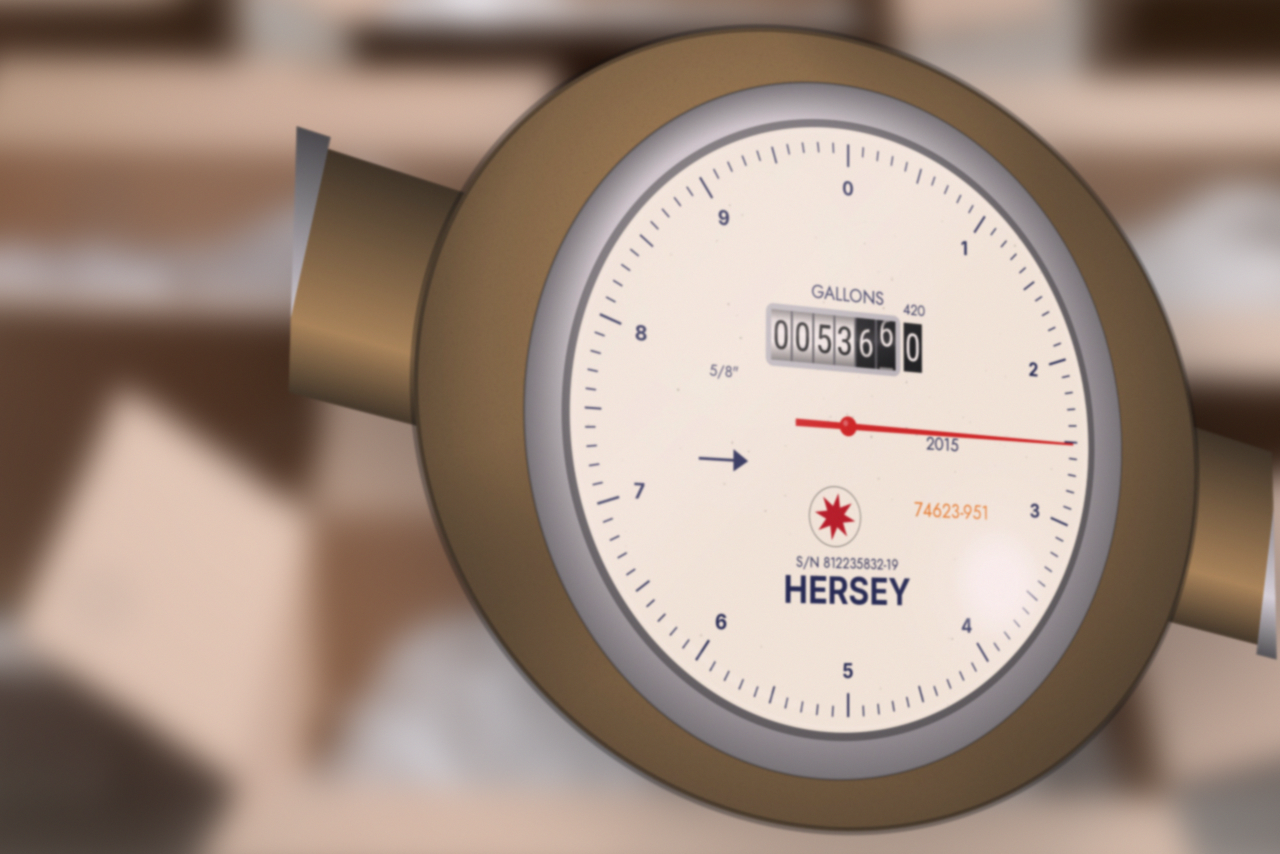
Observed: **53662.5** gal
